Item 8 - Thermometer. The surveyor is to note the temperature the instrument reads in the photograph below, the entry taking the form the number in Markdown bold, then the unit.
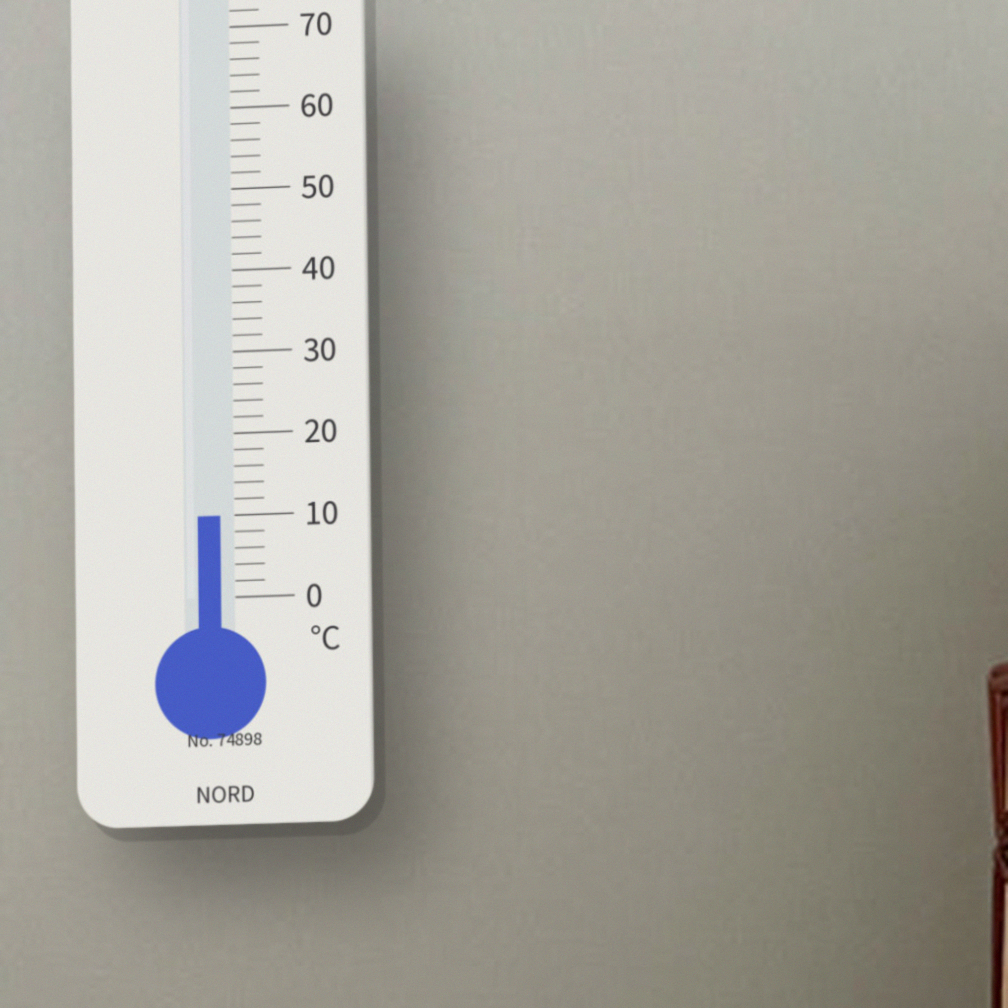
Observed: **10** °C
